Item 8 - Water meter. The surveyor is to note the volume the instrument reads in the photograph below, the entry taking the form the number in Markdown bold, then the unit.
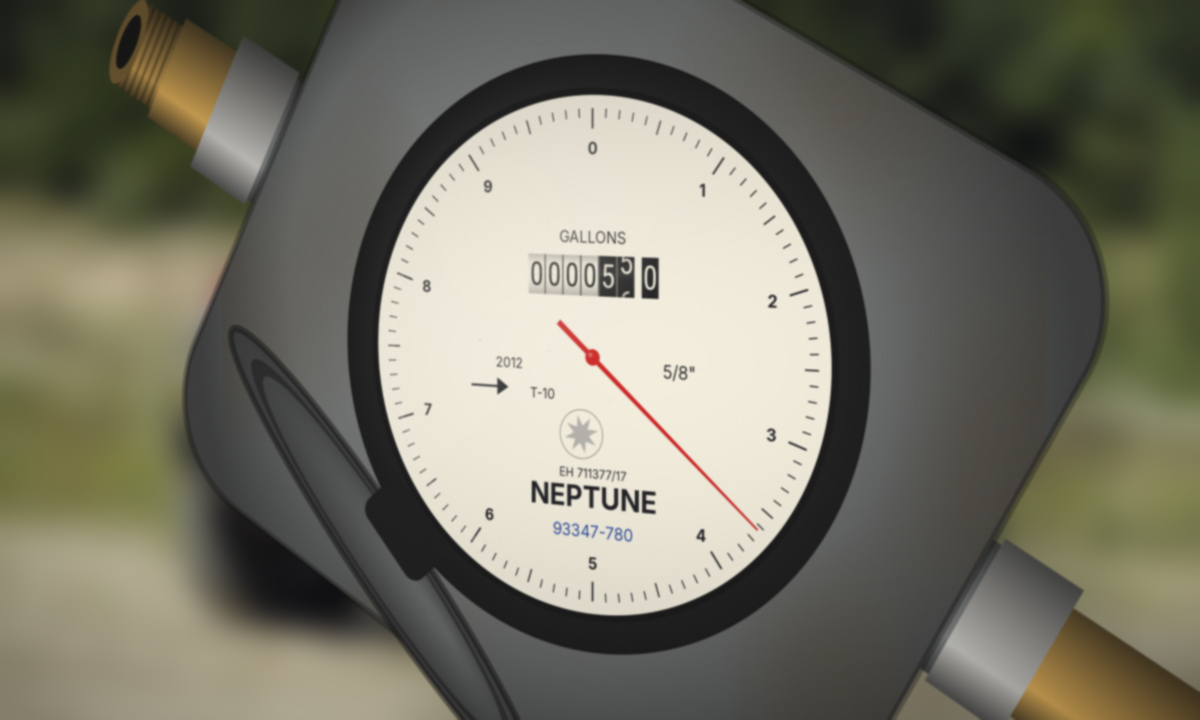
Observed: **553.6** gal
